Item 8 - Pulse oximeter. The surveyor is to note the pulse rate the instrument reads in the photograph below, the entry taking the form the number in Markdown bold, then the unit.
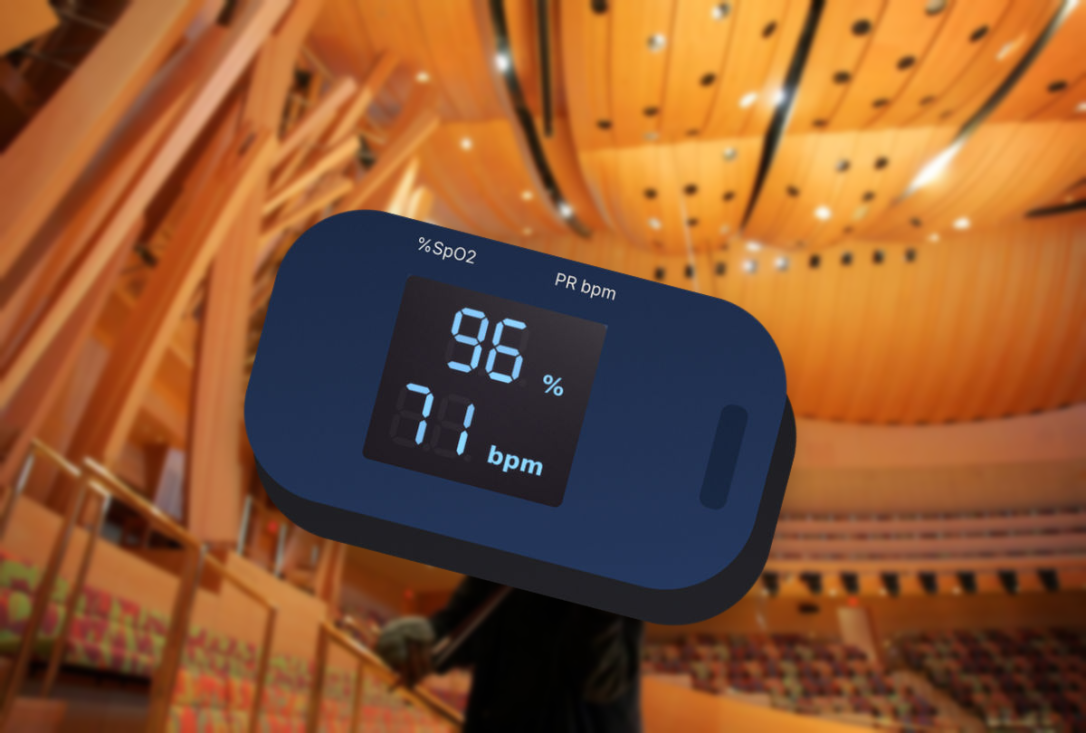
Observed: **71** bpm
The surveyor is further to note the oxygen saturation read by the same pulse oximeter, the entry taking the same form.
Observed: **96** %
